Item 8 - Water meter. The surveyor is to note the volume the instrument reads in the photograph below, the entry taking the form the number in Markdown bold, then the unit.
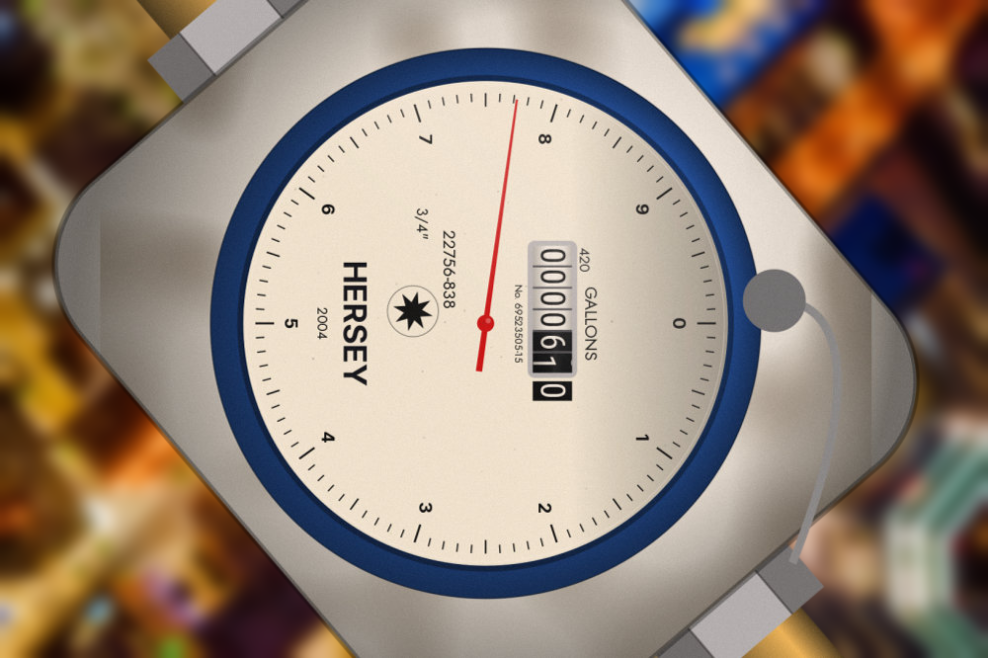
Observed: **607.7** gal
